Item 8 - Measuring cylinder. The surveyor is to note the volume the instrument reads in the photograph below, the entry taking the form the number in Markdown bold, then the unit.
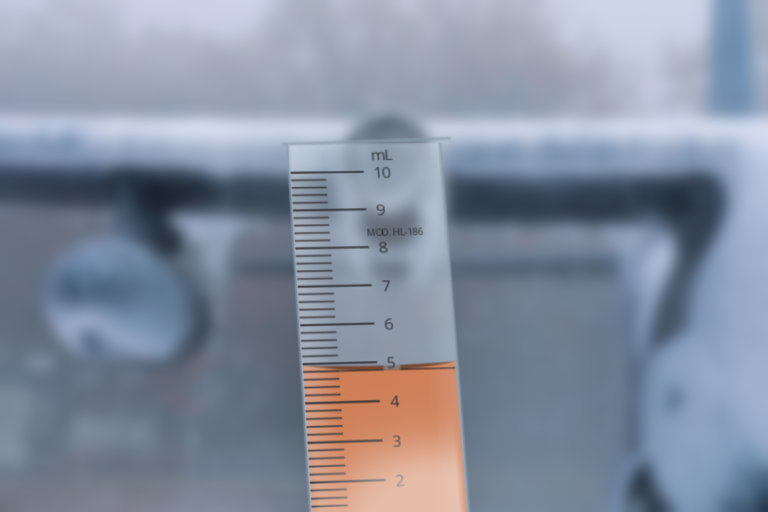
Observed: **4.8** mL
